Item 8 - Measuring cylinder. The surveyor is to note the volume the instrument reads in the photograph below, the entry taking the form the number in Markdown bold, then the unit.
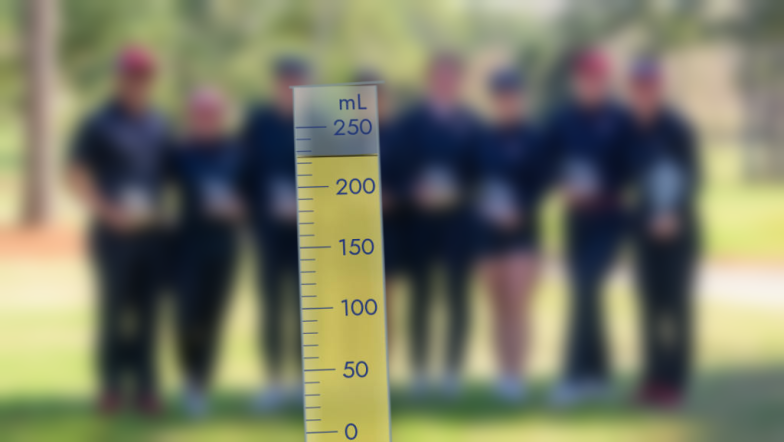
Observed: **225** mL
